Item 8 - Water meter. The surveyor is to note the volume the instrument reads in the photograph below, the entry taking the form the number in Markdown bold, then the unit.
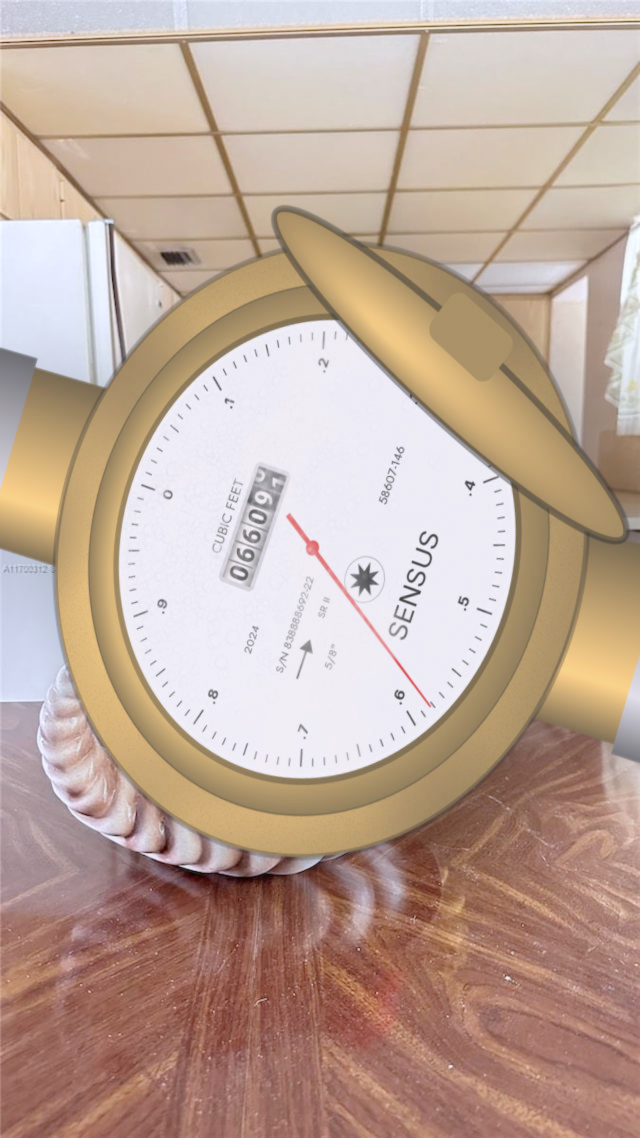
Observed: **66090.58** ft³
